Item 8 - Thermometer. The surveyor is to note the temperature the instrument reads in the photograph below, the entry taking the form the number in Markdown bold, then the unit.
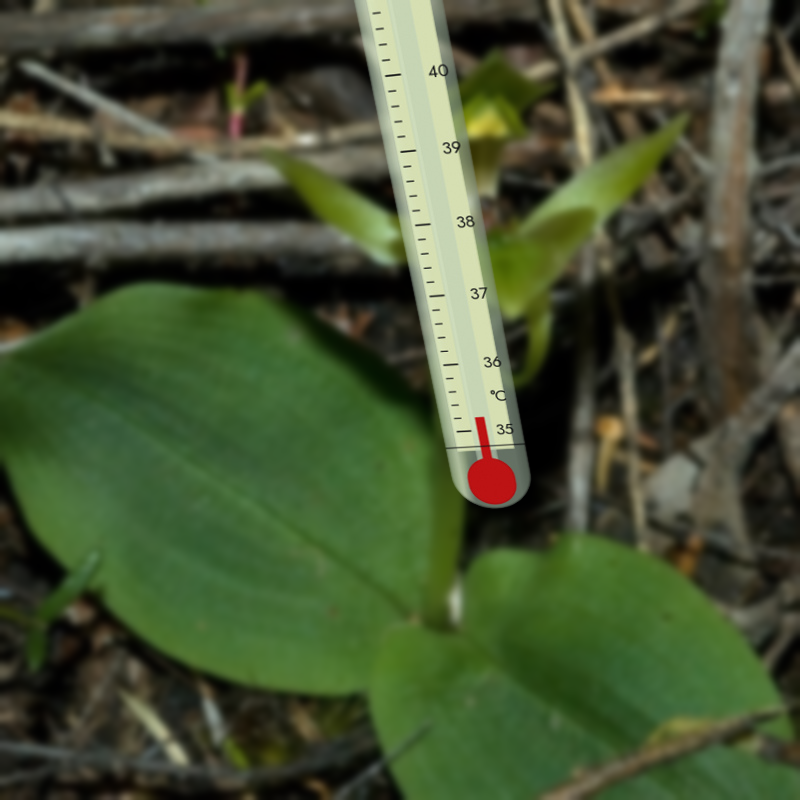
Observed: **35.2** °C
